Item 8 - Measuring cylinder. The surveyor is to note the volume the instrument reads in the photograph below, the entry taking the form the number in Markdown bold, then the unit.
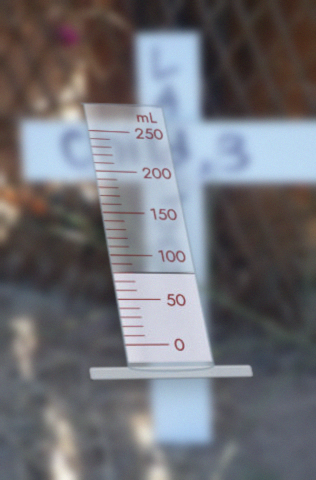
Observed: **80** mL
